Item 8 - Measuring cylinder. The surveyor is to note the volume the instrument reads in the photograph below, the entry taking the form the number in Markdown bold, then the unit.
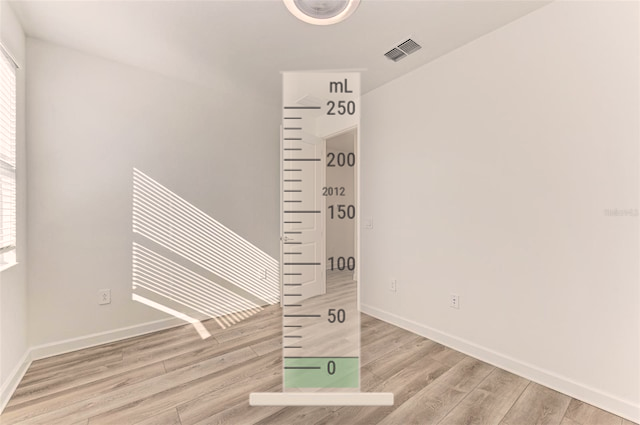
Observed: **10** mL
